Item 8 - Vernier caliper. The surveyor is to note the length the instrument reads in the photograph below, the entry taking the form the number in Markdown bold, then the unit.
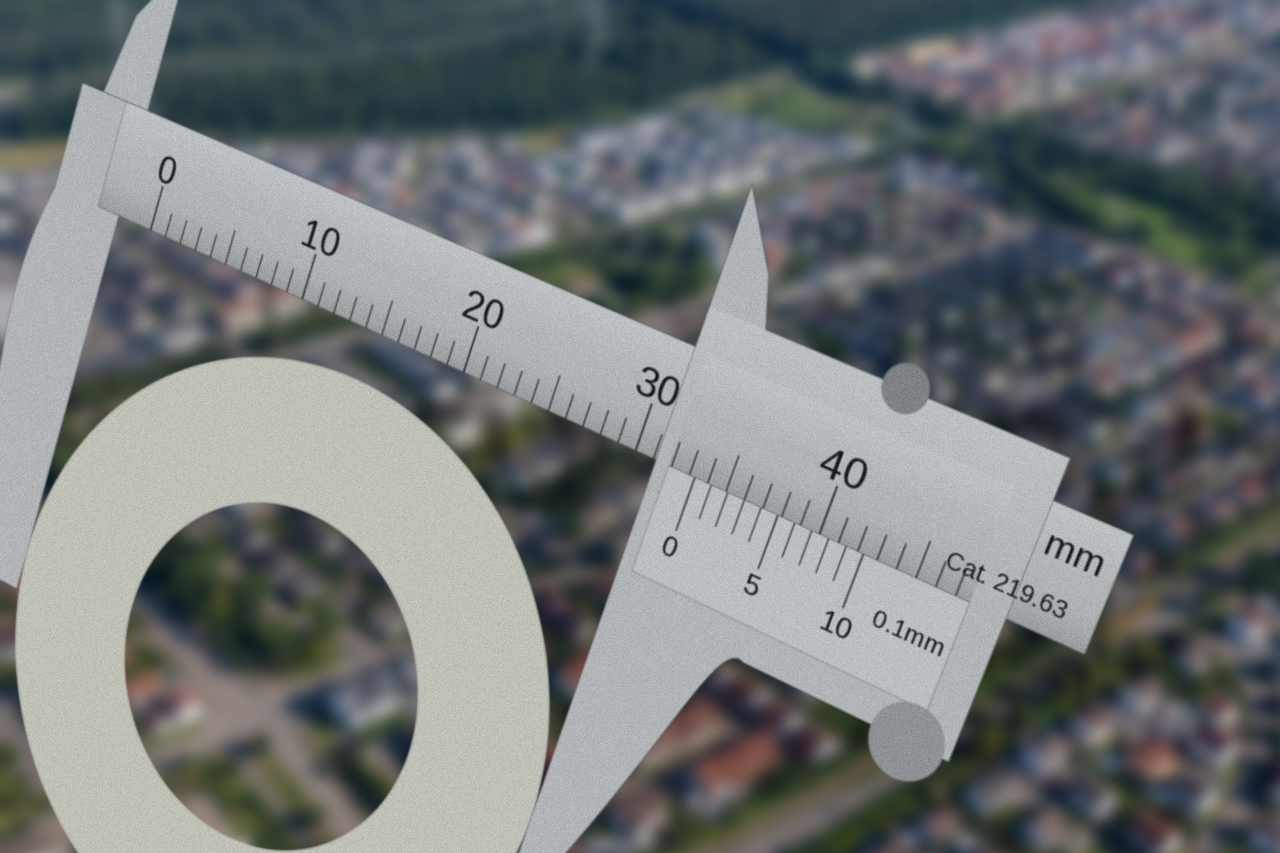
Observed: **33.3** mm
